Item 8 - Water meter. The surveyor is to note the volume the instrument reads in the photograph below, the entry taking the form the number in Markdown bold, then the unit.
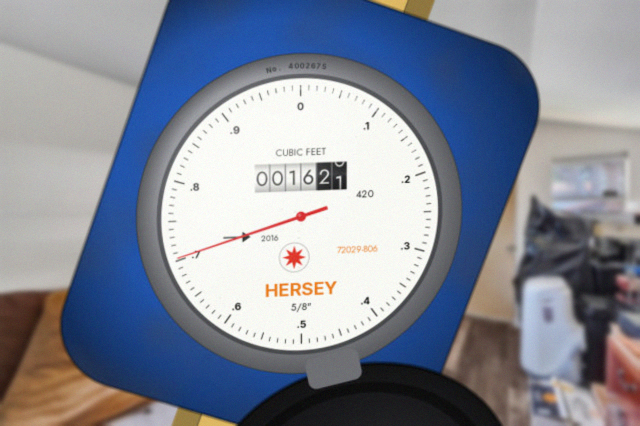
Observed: **1620.70** ft³
